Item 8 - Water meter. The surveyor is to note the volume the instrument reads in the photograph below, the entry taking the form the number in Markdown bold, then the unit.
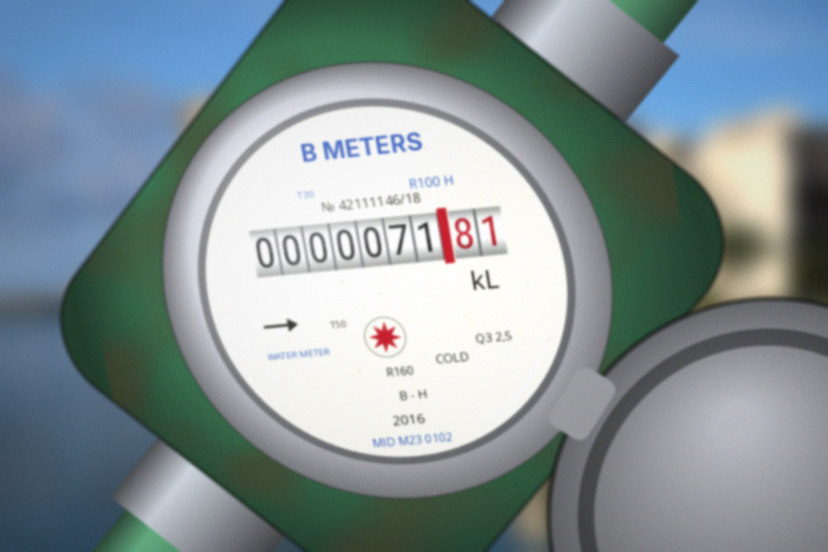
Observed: **71.81** kL
